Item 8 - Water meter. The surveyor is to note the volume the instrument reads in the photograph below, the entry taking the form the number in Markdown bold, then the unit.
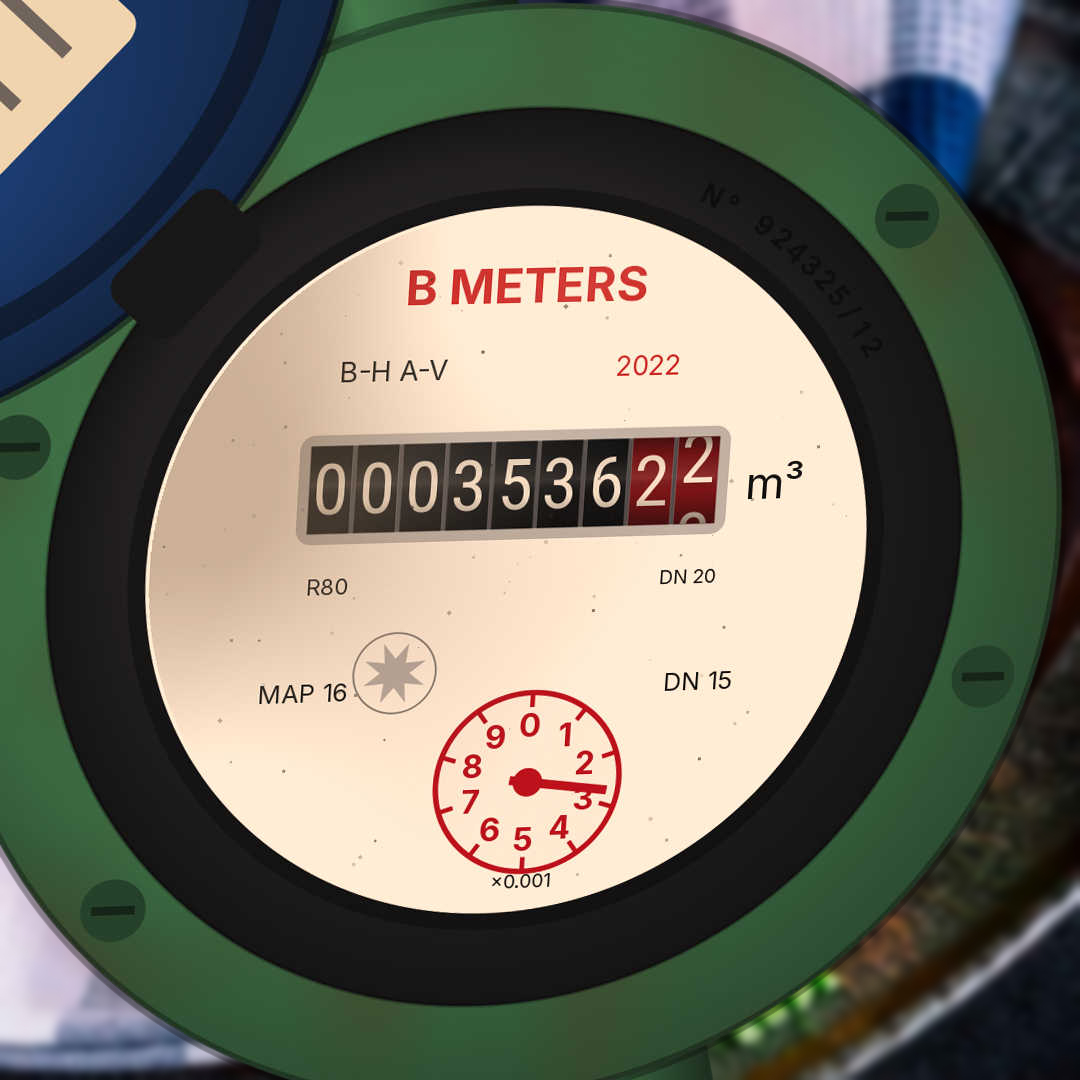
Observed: **3536.222** m³
